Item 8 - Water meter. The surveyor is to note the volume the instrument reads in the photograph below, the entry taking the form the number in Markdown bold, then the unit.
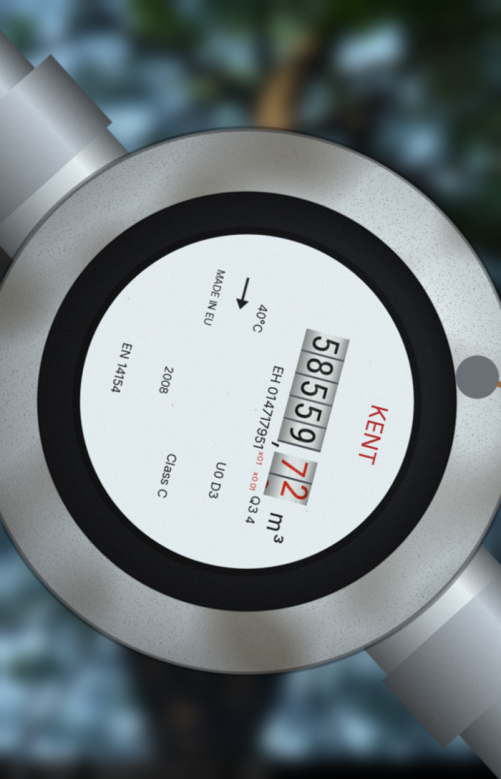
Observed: **58559.72** m³
